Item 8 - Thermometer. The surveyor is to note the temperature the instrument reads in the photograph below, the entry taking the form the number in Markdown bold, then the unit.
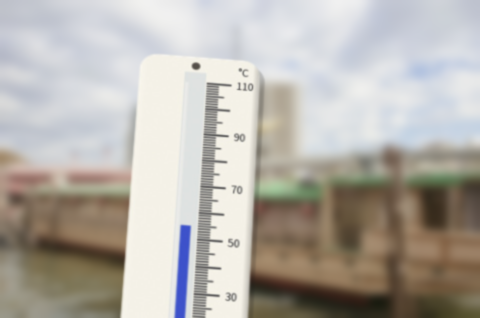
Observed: **55** °C
